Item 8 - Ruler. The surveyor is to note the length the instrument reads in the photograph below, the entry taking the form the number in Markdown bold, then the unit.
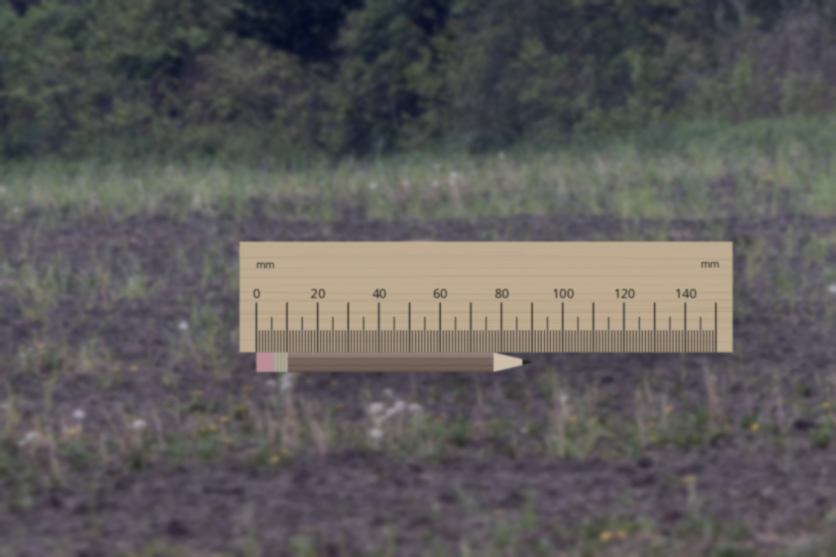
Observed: **90** mm
